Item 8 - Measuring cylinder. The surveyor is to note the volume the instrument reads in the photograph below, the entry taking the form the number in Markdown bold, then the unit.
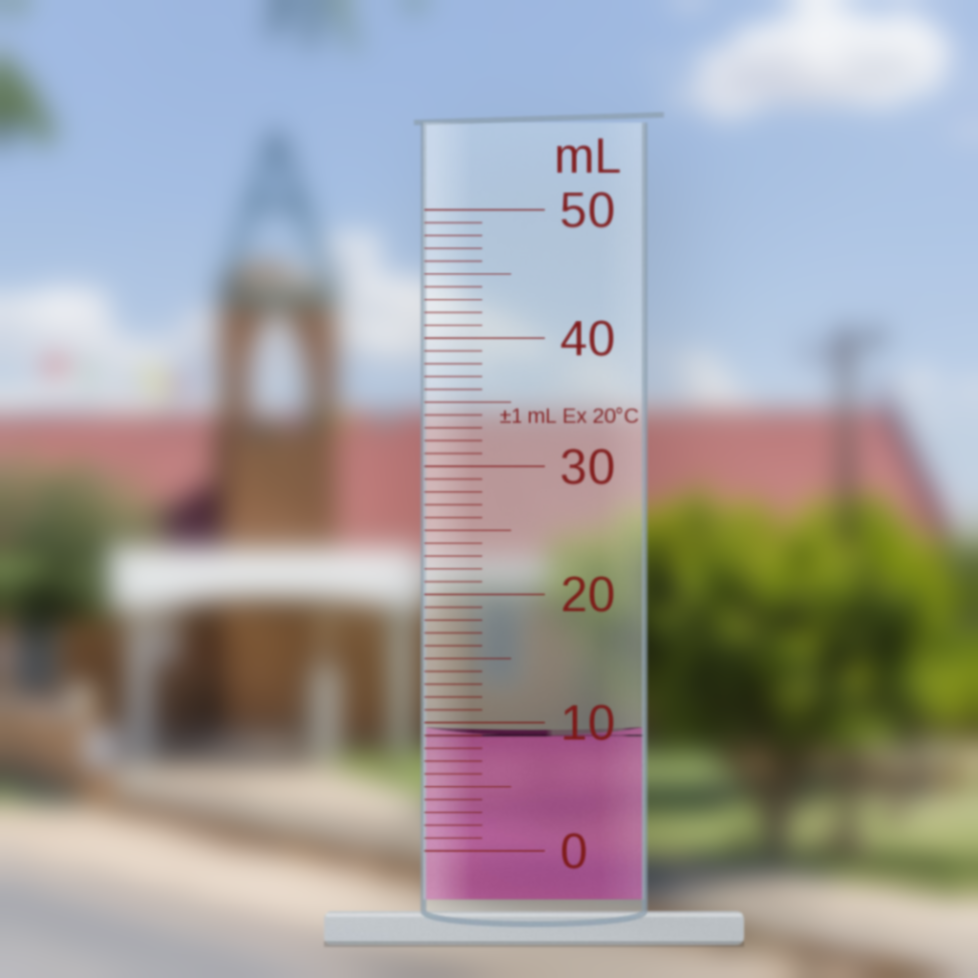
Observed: **9** mL
